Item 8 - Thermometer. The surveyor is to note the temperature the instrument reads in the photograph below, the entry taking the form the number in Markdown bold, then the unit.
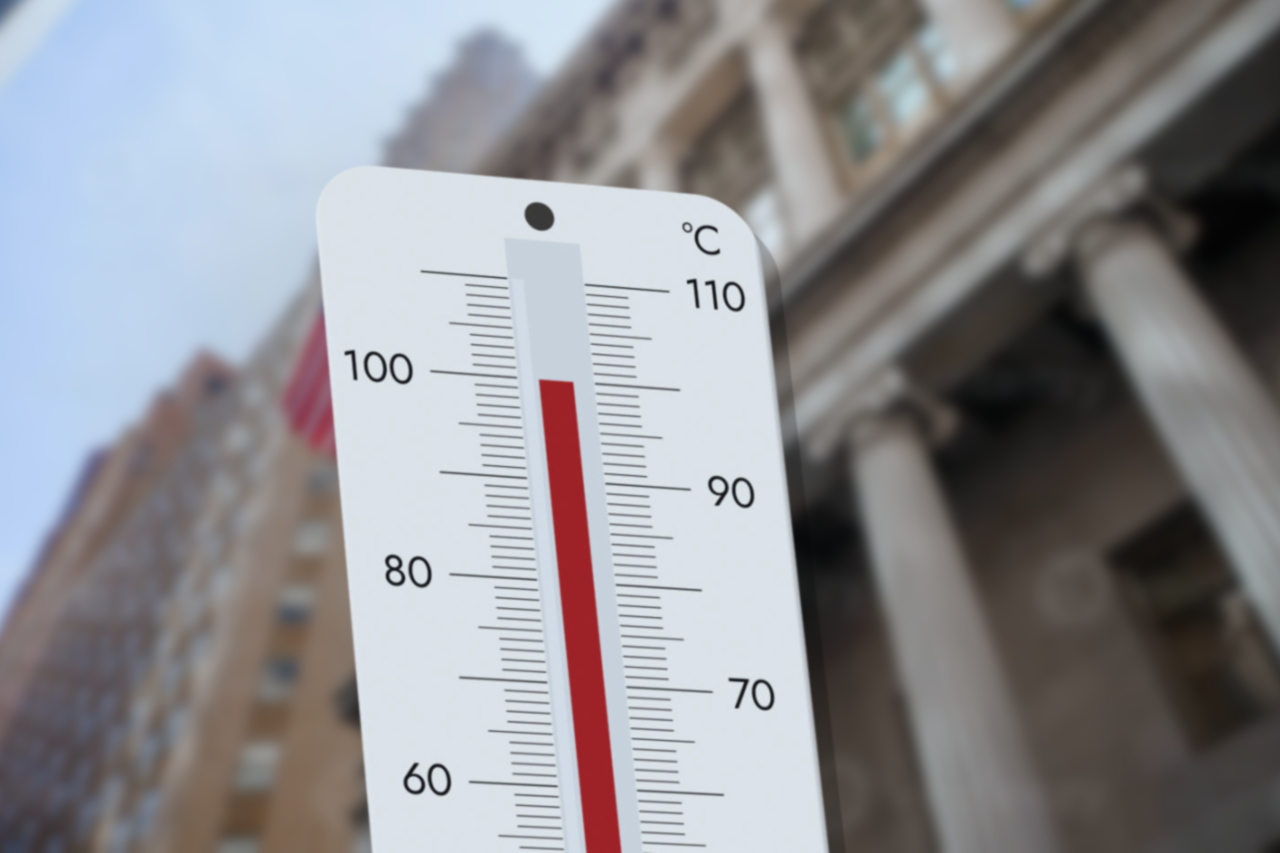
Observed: **100** °C
